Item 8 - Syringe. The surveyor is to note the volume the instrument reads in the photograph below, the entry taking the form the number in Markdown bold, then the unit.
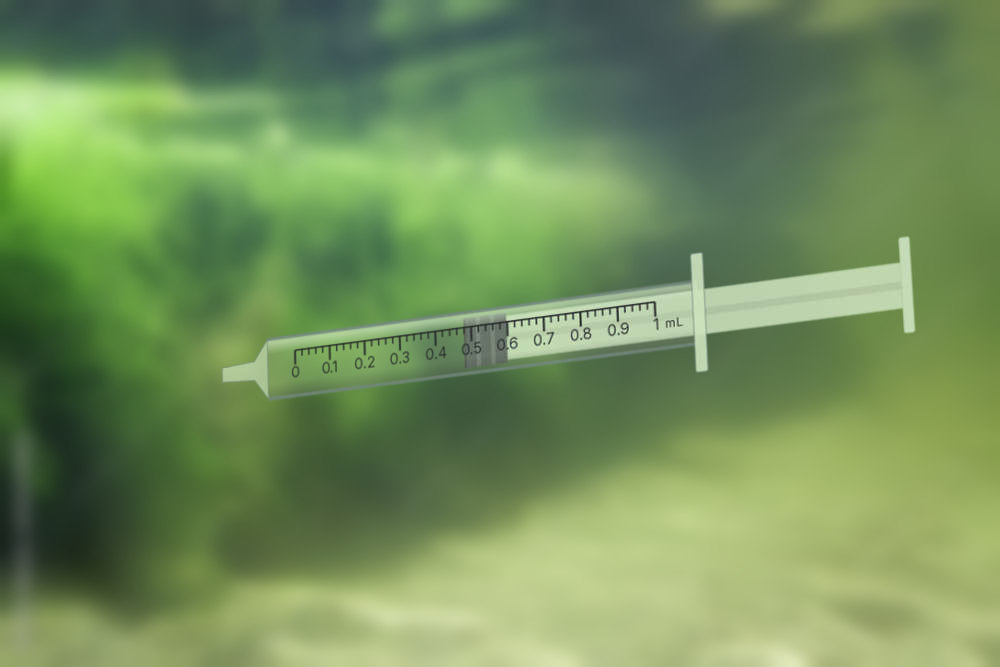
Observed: **0.48** mL
